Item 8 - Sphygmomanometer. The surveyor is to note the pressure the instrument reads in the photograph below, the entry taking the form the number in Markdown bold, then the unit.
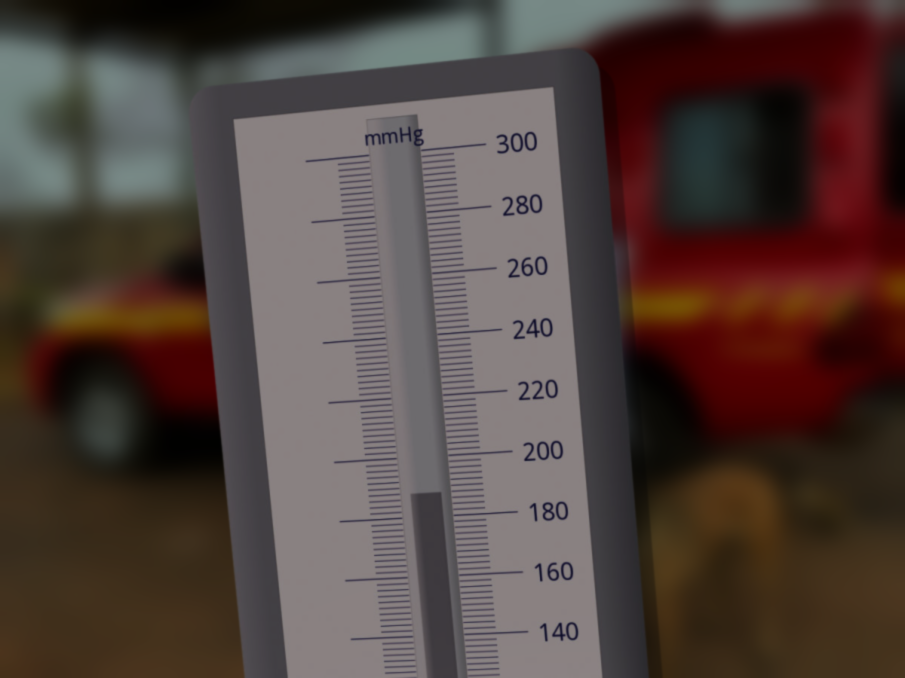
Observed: **188** mmHg
